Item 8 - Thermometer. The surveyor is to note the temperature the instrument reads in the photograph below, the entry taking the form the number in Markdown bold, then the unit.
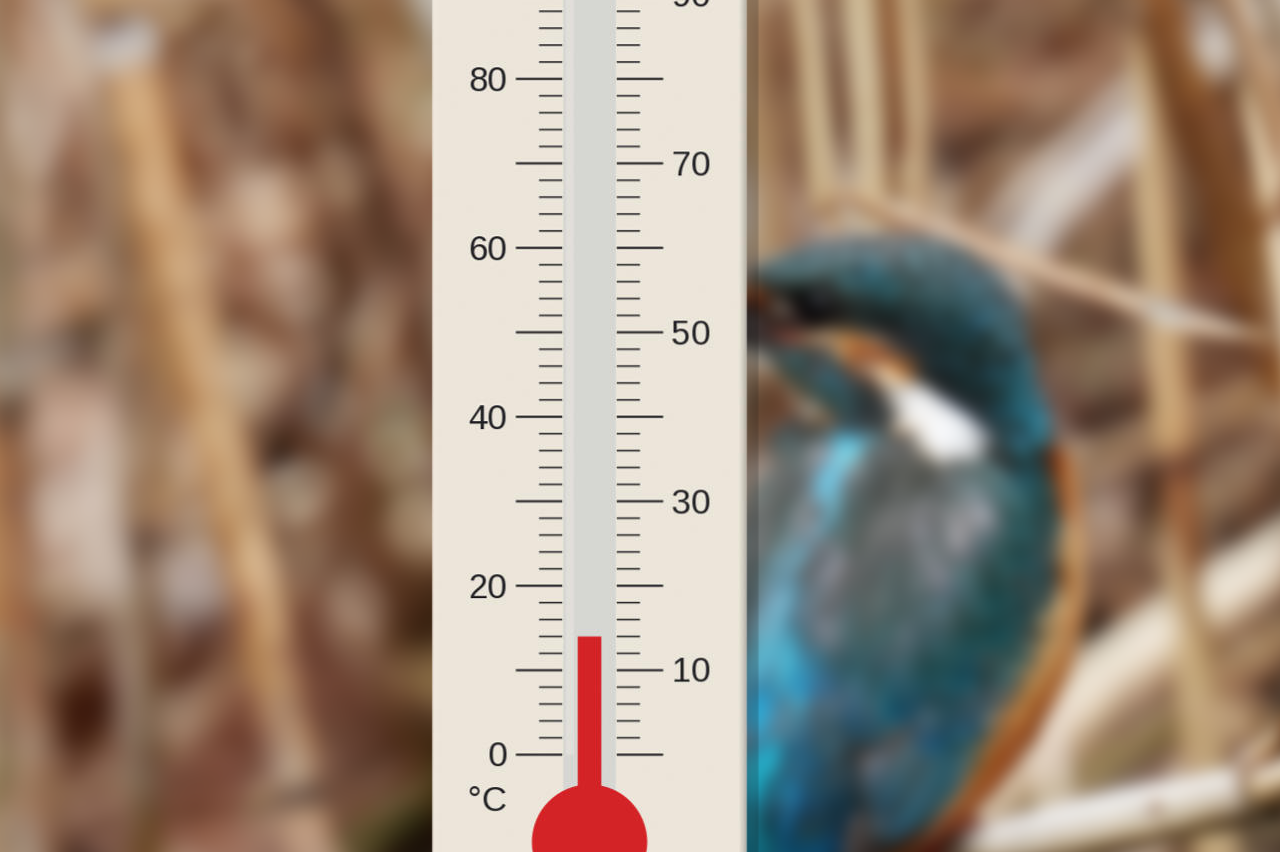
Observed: **14** °C
